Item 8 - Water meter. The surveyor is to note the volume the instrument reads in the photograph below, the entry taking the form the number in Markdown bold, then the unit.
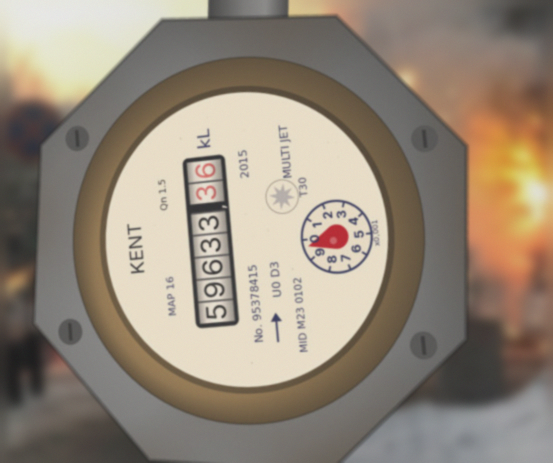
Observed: **59633.359** kL
